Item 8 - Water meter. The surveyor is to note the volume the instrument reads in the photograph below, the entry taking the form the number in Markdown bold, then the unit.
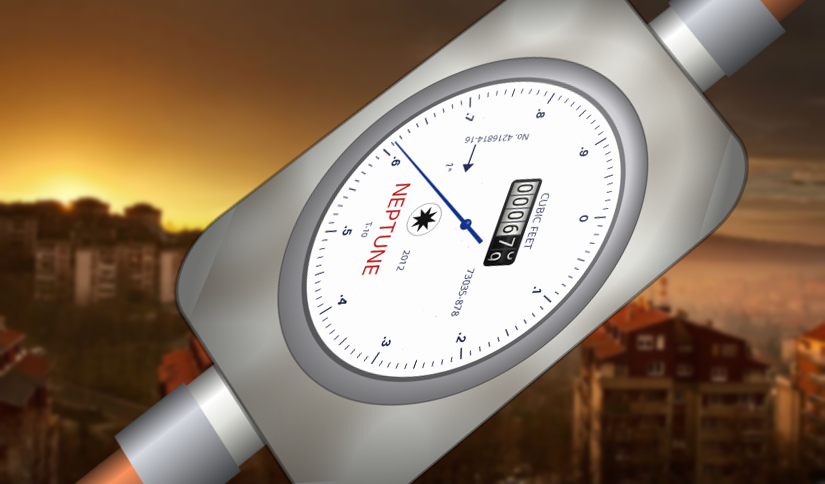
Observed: **678.61** ft³
